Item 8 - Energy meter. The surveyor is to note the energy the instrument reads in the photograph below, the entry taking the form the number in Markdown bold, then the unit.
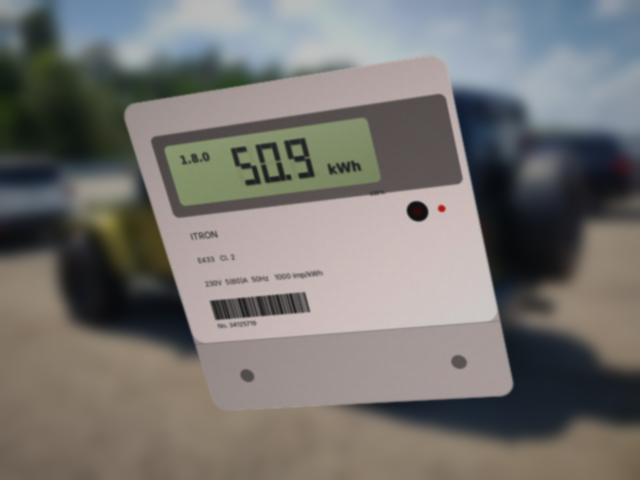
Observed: **50.9** kWh
